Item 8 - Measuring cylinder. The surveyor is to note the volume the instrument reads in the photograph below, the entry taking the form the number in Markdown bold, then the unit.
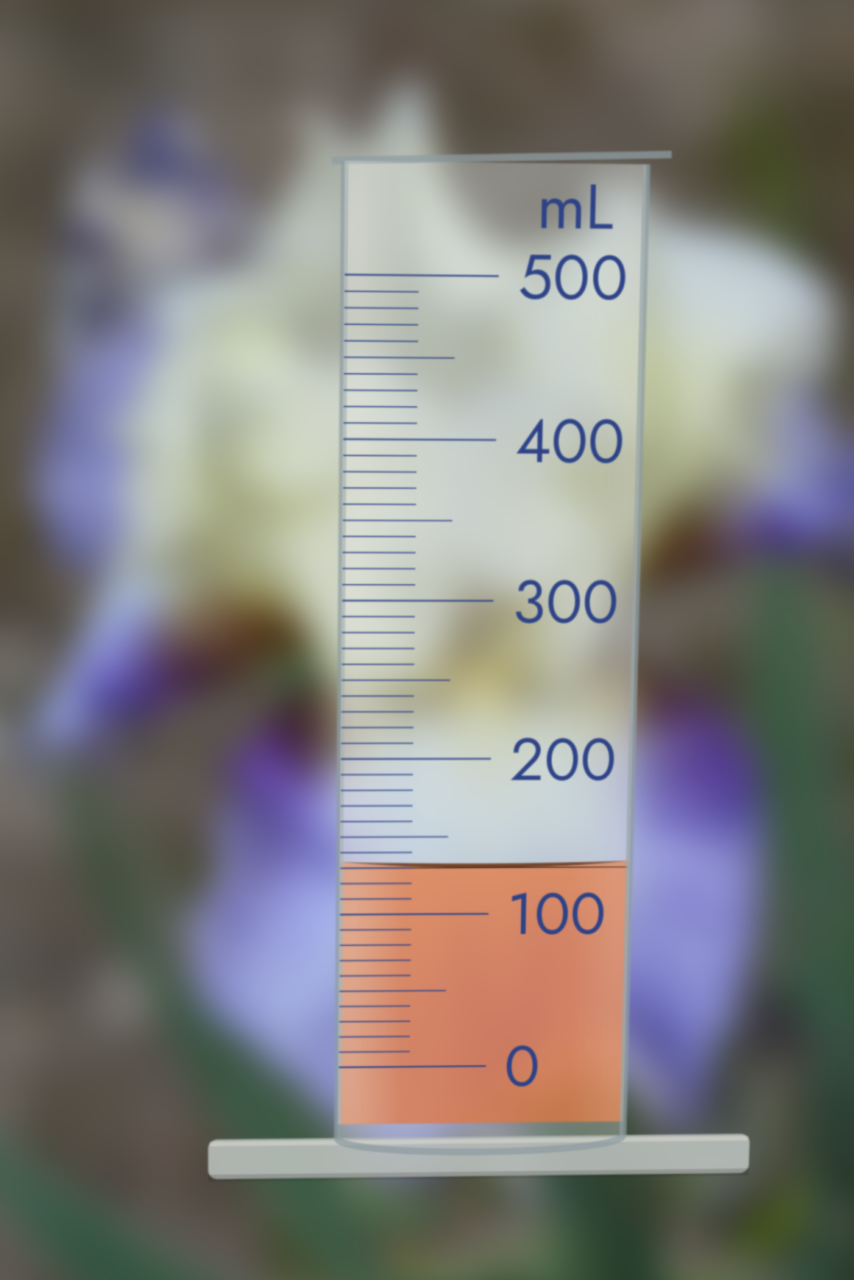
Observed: **130** mL
